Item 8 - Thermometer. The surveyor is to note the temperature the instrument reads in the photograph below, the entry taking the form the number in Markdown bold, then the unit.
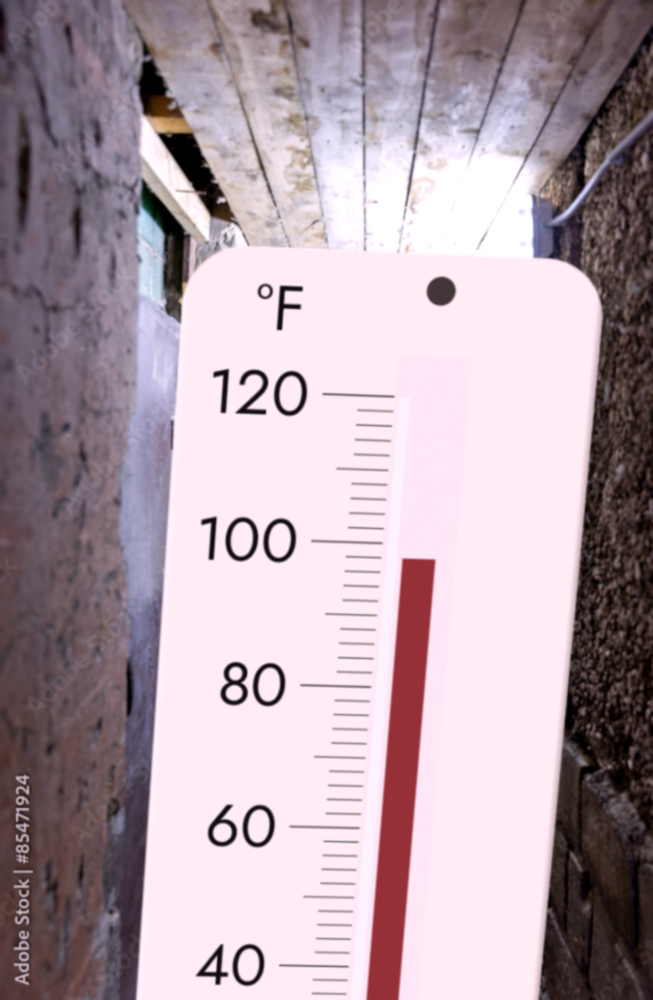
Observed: **98** °F
